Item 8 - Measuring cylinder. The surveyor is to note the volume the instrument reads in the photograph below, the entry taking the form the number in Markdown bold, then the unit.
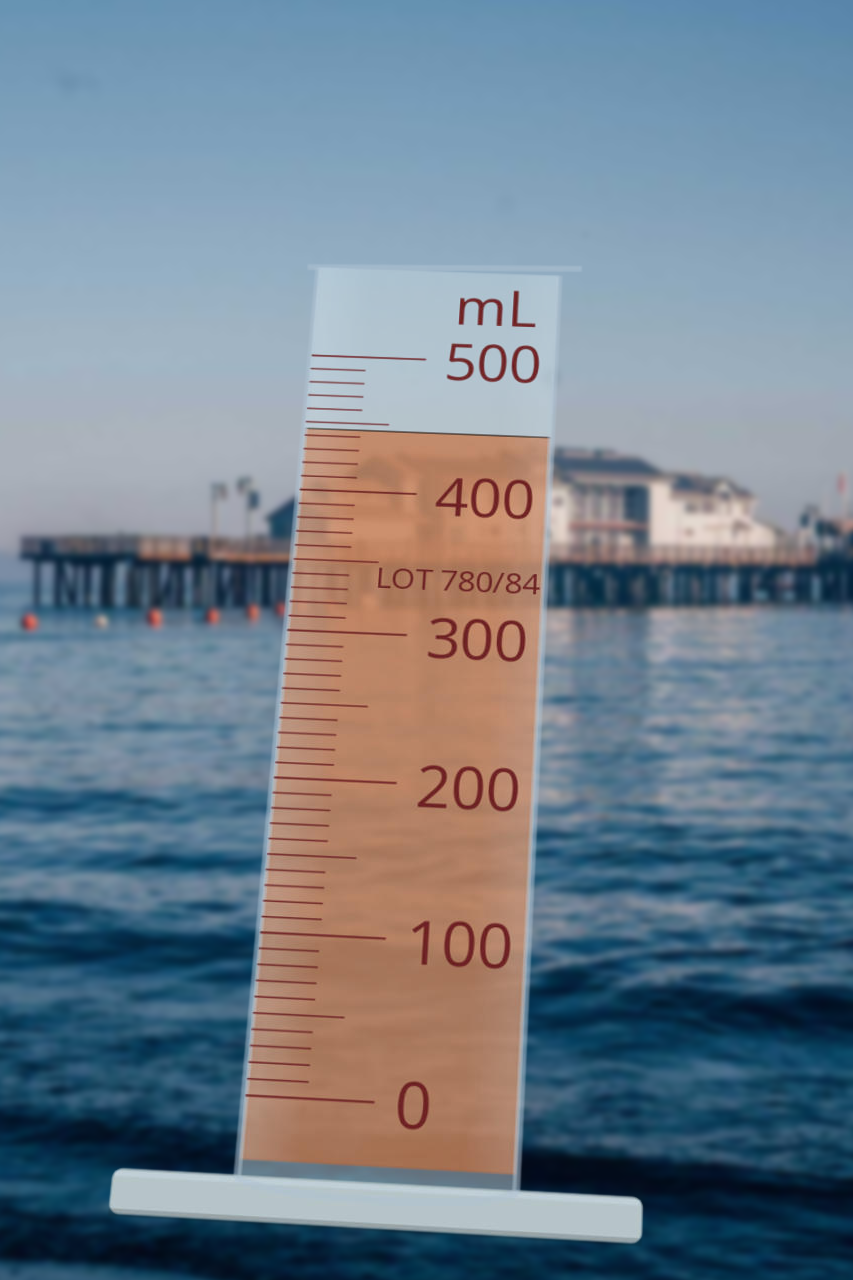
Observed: **445** mL
